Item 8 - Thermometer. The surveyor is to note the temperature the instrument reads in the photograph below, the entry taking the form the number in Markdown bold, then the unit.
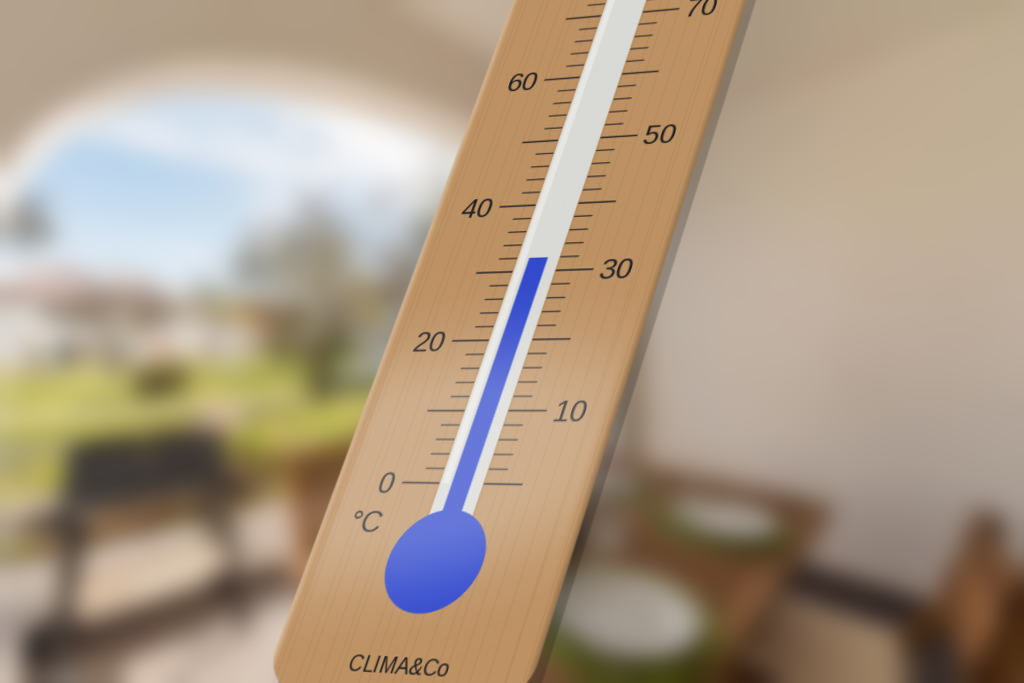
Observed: **32** °C
